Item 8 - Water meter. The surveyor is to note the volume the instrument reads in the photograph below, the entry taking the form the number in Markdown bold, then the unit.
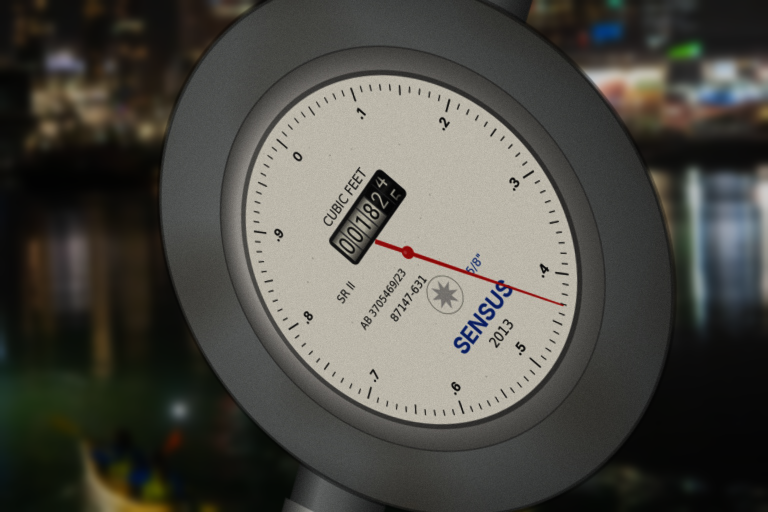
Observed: **1824.43** ft³
